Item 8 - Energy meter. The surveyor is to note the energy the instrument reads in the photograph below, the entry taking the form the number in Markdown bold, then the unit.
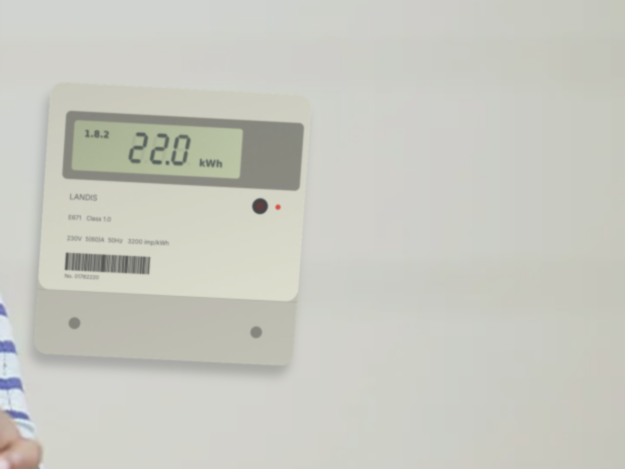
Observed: **22.0** kWh
